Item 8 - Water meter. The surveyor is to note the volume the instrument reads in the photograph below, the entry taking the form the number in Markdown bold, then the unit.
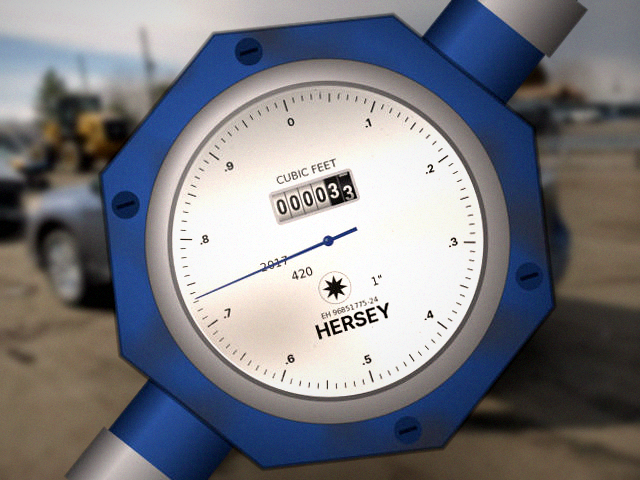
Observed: **32.73** ft³
